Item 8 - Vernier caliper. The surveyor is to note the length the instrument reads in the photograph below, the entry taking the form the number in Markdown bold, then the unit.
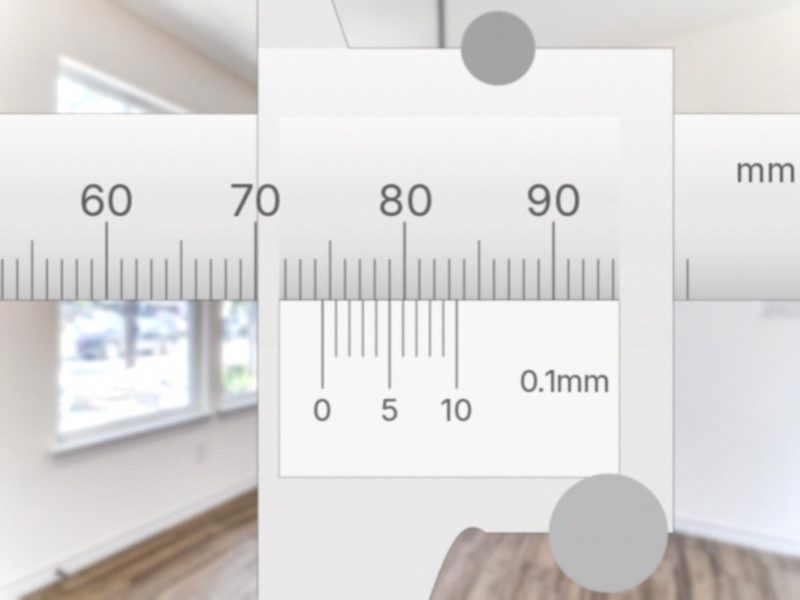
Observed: **74.5** mm
